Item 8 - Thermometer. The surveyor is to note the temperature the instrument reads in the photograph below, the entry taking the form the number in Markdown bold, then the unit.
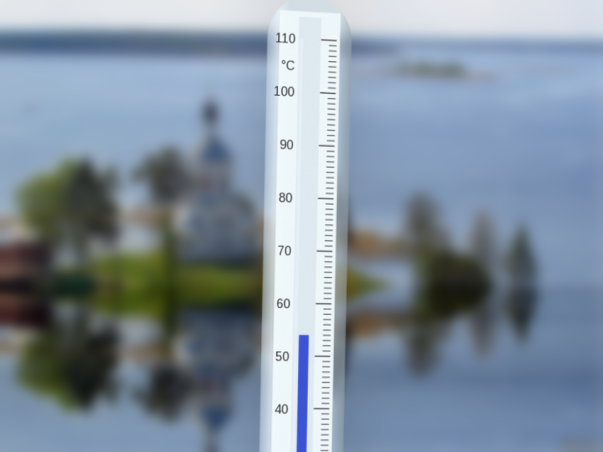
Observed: **54** °C
